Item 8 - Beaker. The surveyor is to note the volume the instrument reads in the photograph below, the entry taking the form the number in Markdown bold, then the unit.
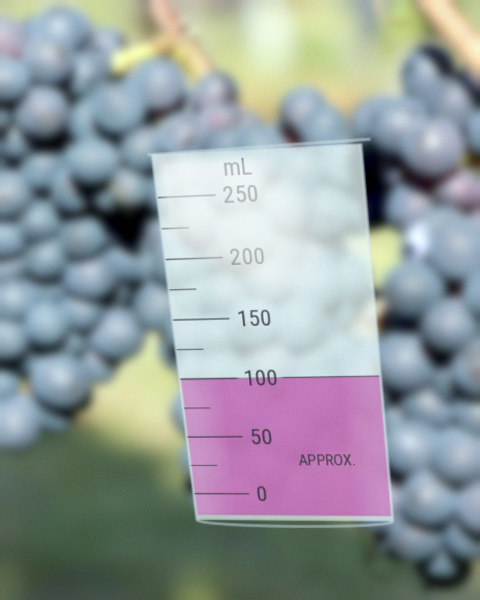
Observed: **100** mL
